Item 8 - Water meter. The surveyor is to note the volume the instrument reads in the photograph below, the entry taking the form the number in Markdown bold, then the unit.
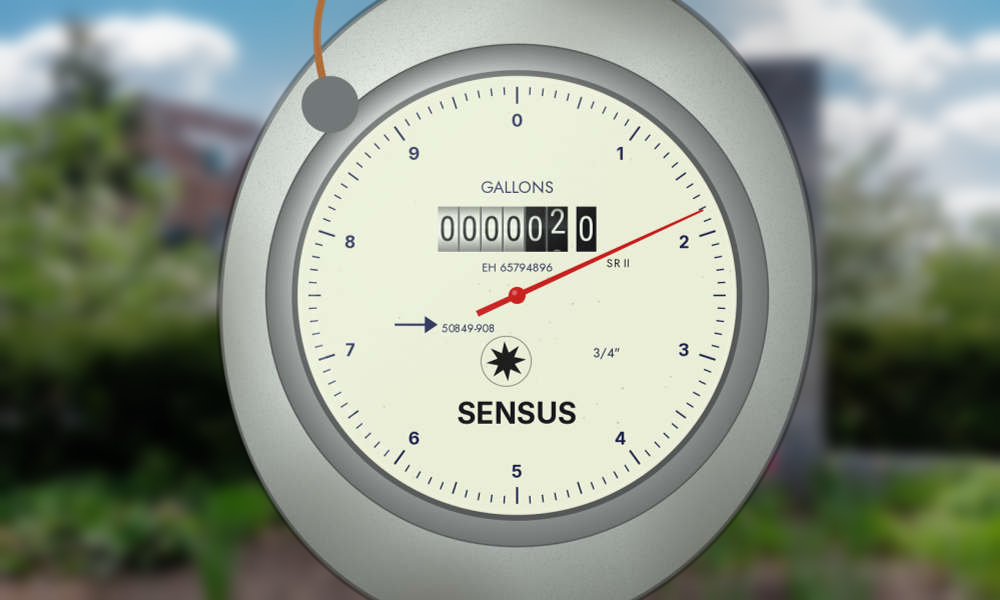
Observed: **21.8** gal
